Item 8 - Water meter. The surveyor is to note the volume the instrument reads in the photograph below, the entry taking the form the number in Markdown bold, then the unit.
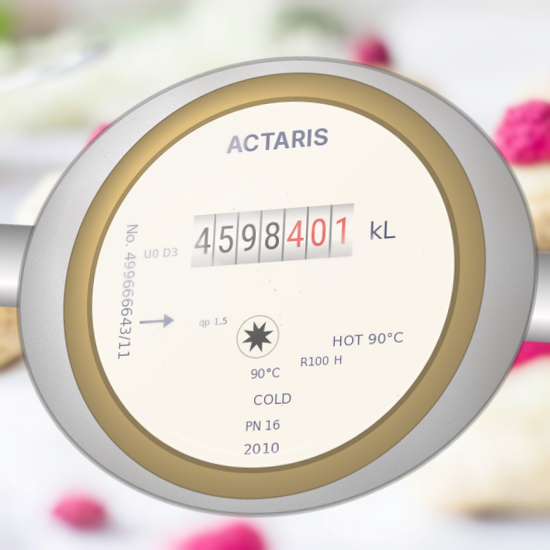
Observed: **4598.401** kL
